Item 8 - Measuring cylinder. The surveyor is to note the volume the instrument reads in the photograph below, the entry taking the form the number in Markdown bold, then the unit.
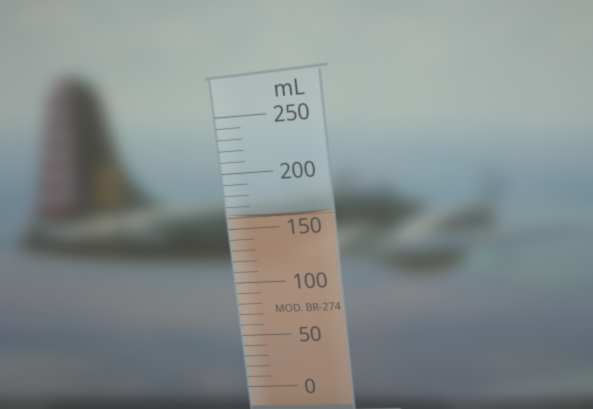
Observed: **160** mL
